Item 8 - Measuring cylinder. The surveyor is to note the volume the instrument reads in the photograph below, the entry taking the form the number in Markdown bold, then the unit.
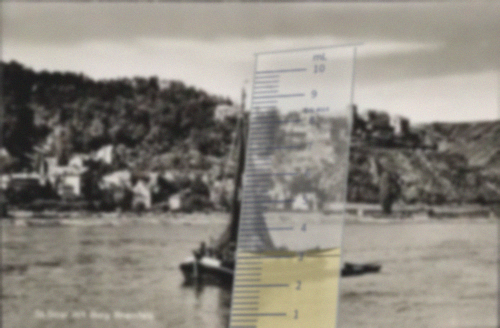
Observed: **3** mL
